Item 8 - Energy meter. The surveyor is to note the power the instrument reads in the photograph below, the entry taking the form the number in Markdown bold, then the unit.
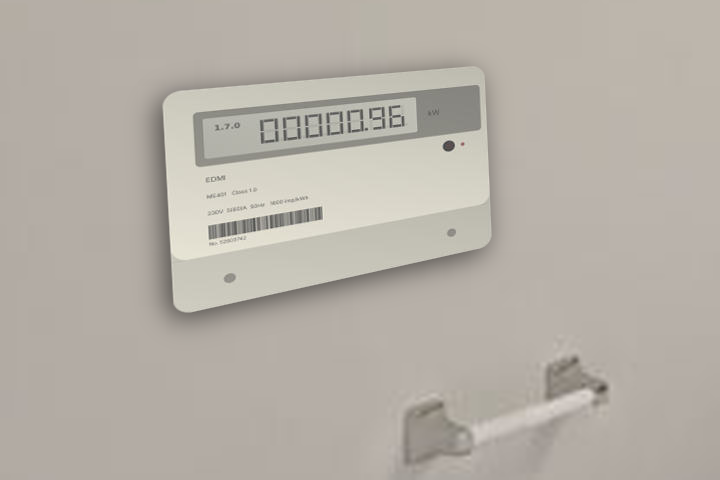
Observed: **0.96** kW
